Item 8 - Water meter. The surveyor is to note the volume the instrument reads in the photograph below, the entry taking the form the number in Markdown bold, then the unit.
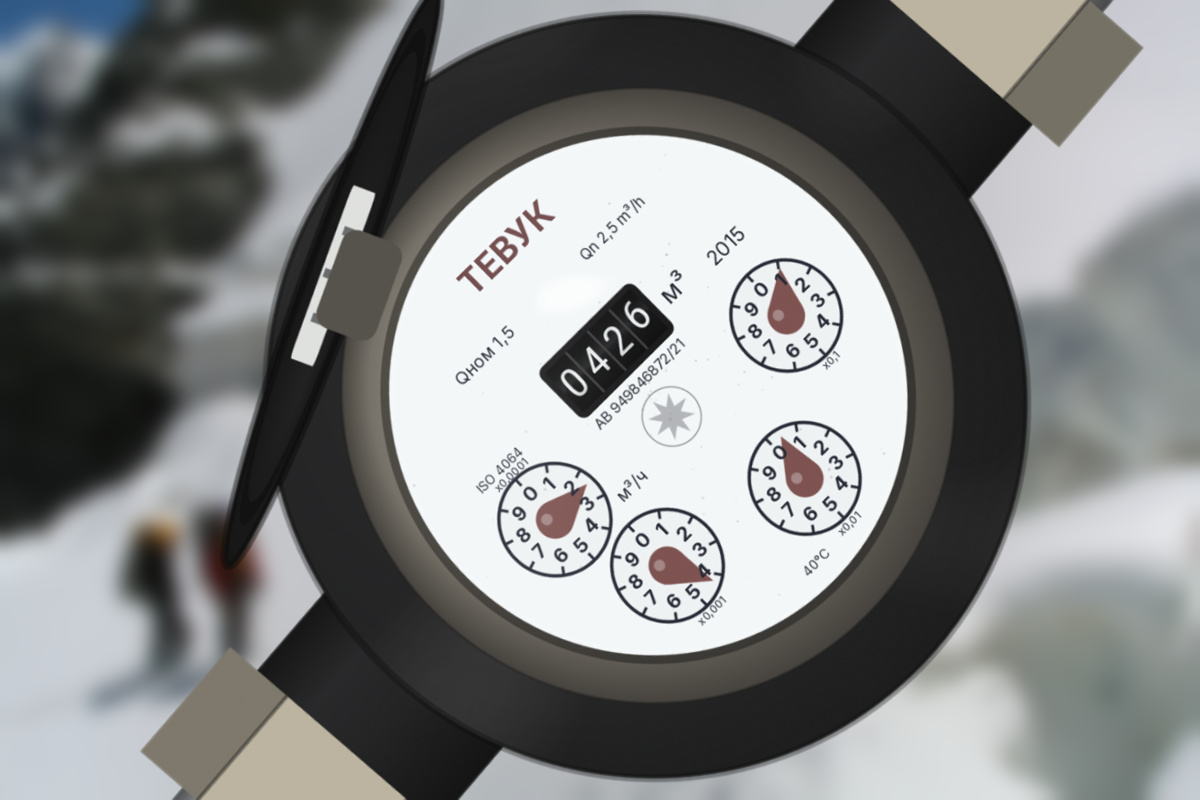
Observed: **426.1042** m³
